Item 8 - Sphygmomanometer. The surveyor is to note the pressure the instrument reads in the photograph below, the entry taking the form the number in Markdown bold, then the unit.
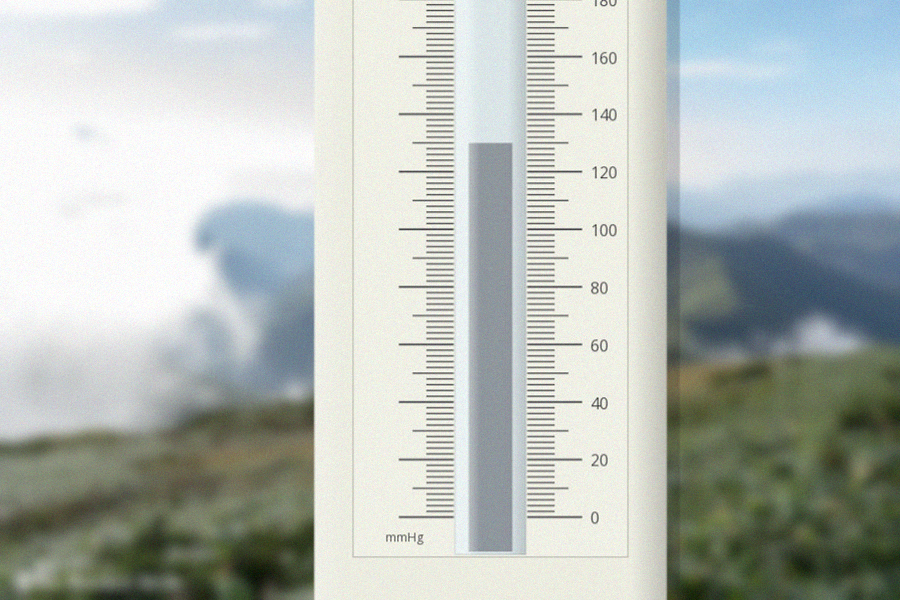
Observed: **130** mmHg
